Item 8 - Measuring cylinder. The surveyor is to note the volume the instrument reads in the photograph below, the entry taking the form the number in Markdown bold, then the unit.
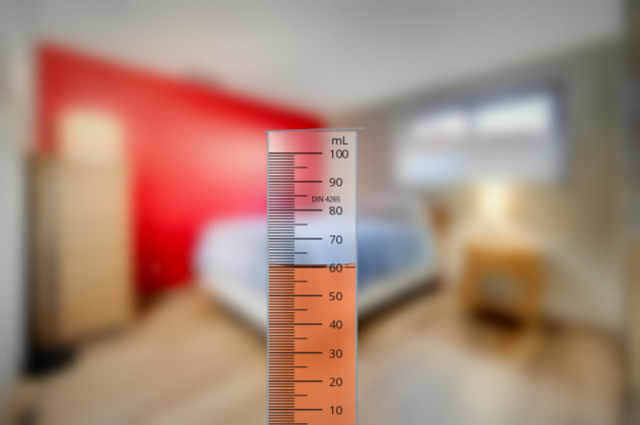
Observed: **60** mL
